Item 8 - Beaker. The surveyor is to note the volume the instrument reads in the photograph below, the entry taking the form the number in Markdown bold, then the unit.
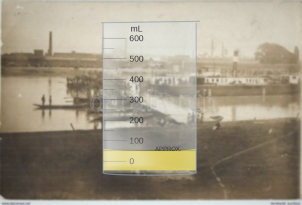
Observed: **50** mL
